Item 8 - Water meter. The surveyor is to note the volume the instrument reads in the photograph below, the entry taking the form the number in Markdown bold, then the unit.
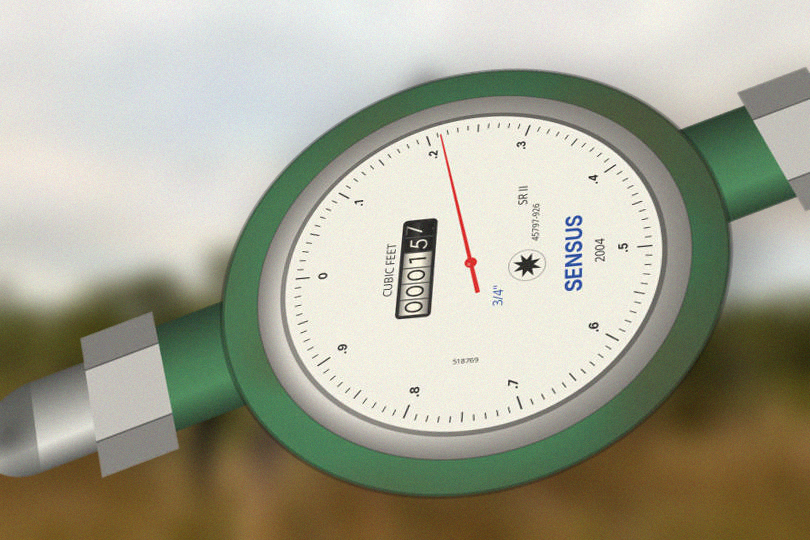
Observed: **157.21** ft³
